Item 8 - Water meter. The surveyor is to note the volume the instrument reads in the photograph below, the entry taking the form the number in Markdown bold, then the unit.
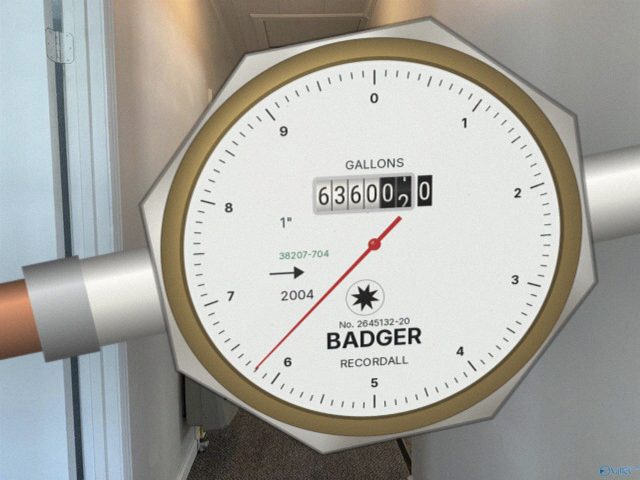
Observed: **6360016.2** gal
